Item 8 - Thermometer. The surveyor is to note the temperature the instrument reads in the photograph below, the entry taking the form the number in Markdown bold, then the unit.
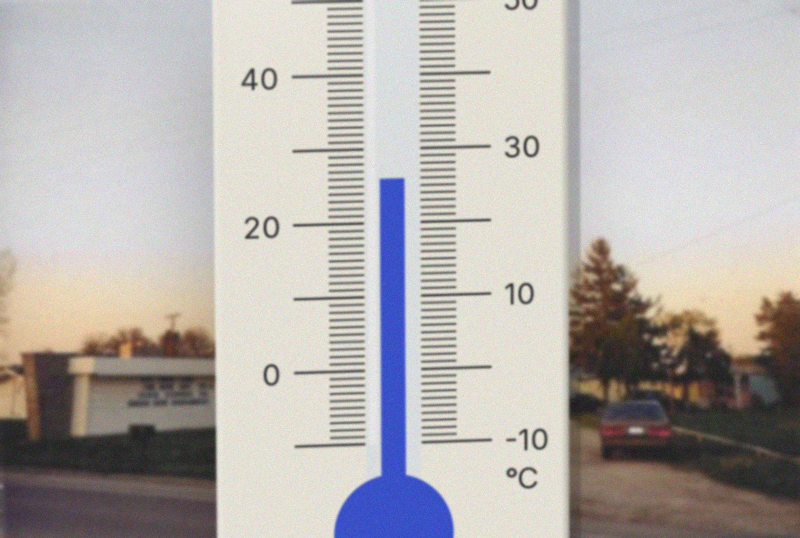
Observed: **26** °C
